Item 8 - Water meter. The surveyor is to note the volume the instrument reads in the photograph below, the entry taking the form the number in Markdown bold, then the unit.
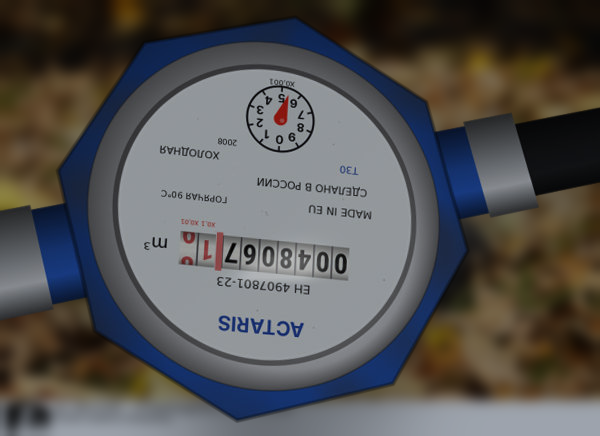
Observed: **48067.185** m³
